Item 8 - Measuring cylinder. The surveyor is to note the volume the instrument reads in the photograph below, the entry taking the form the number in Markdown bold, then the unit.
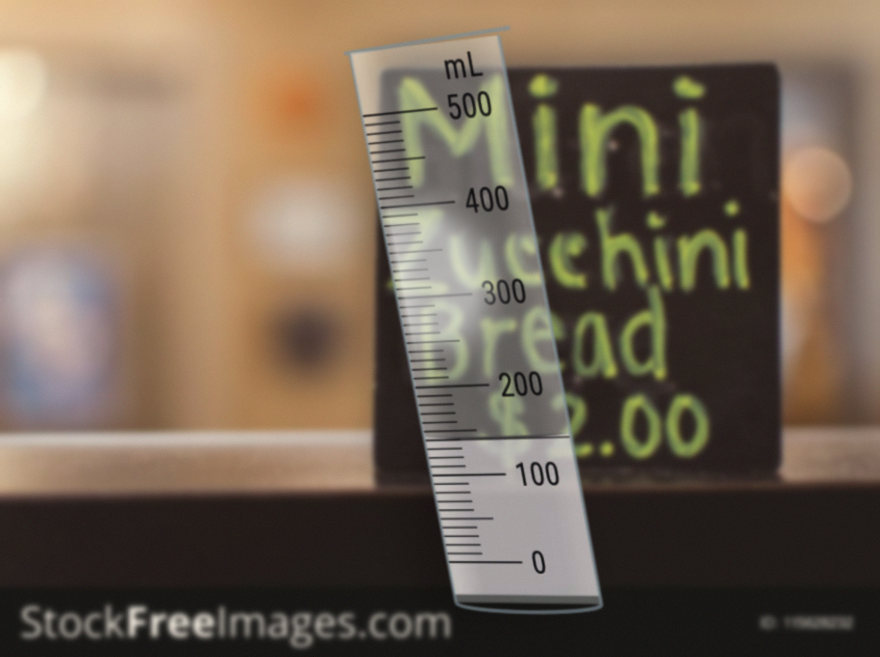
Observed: **140** mL
